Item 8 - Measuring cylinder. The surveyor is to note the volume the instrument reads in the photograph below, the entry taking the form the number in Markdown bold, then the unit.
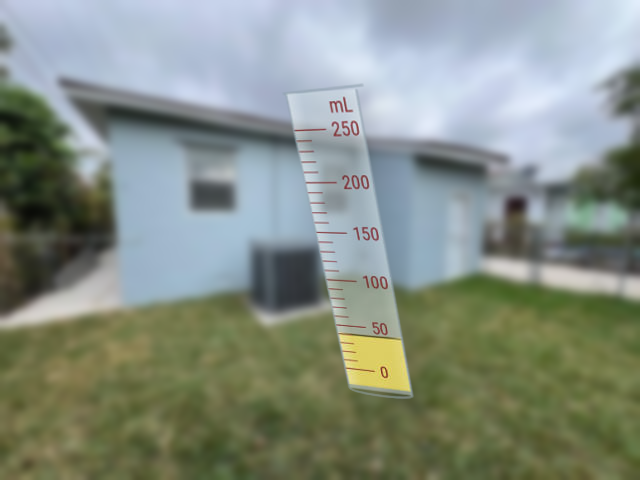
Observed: **40** mL
